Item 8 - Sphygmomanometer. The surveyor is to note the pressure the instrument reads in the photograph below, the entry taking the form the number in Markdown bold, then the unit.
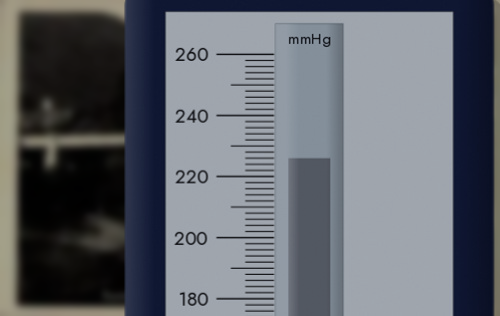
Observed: **226** mmHg
